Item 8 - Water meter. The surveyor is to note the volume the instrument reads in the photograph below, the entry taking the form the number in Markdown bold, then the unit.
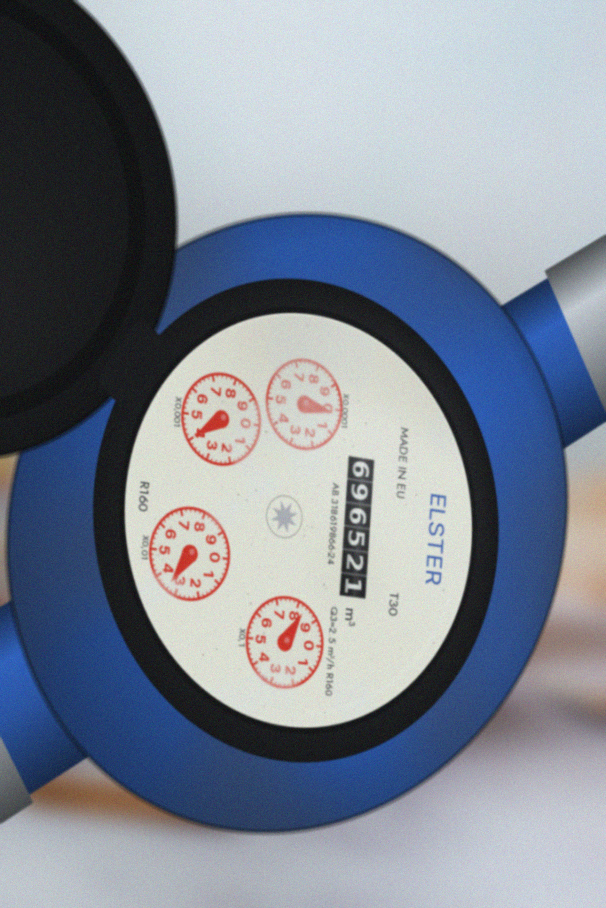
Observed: **696521.8340** m³
